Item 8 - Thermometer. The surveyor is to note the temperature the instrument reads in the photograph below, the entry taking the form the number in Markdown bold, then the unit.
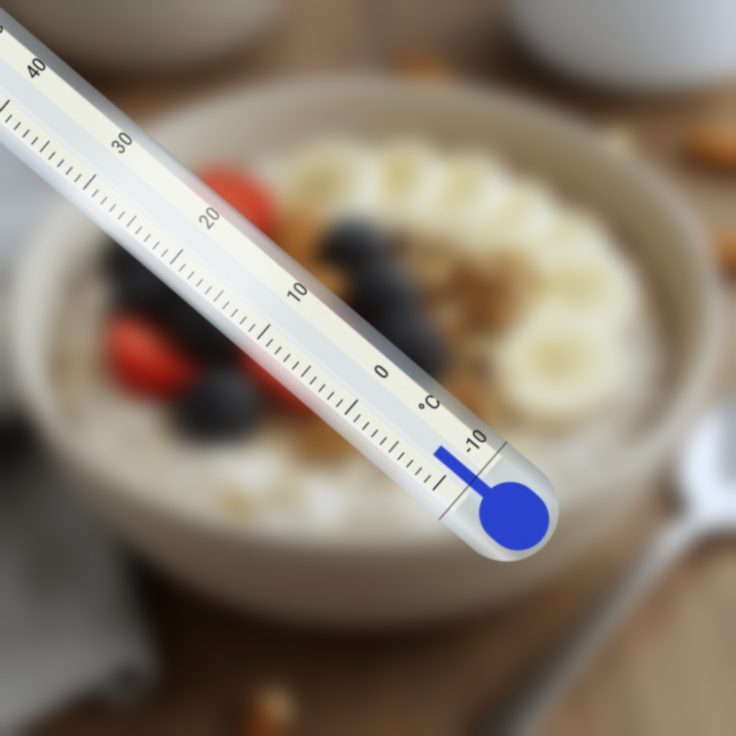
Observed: **-8** °C
